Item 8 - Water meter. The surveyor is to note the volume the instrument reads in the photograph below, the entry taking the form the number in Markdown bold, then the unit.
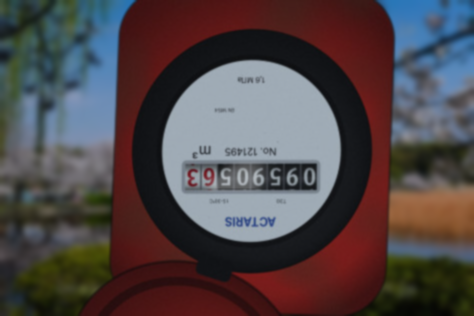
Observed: **95905.63** m³
